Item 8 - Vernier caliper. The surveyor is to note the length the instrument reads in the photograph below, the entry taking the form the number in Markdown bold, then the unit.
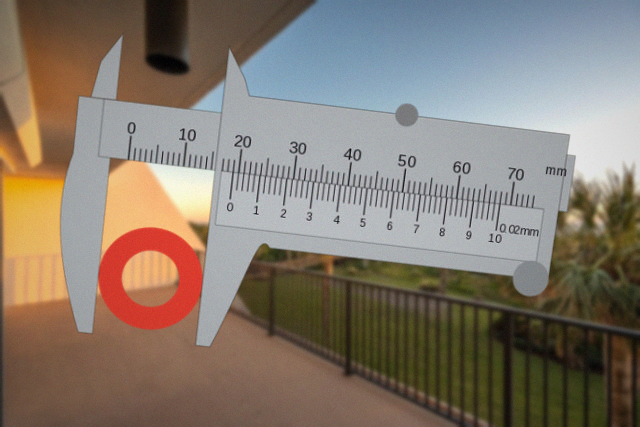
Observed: **19.0** mm
